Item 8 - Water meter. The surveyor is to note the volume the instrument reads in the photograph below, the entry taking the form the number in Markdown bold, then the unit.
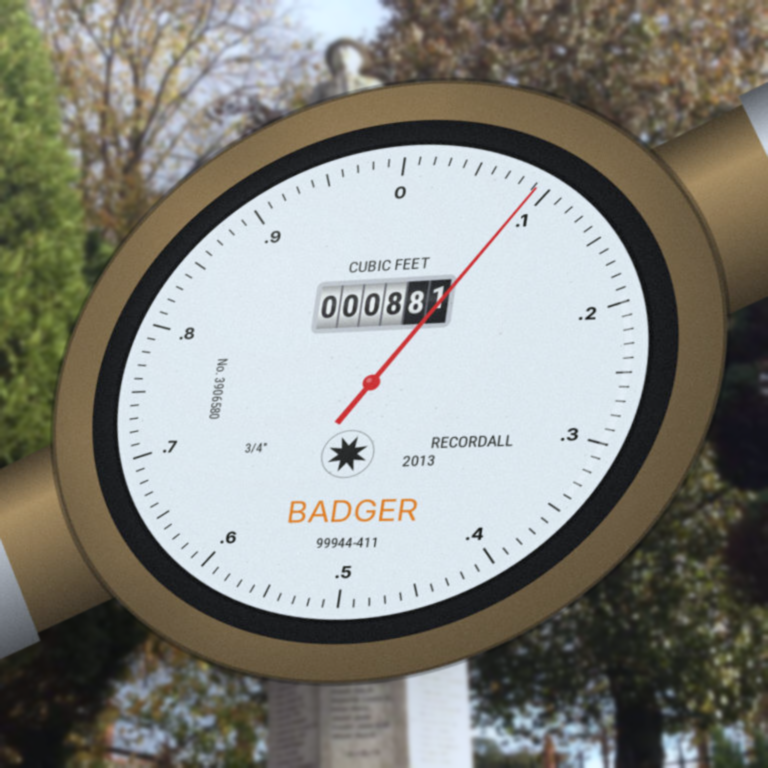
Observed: **881.09** ft³
